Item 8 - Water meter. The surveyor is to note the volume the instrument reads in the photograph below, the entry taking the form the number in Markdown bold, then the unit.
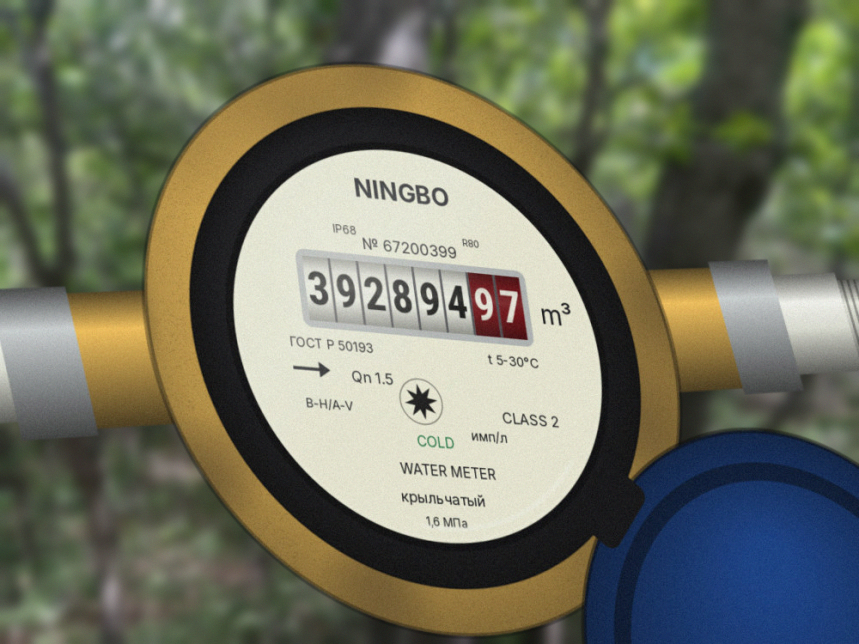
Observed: **392894.97** m³
